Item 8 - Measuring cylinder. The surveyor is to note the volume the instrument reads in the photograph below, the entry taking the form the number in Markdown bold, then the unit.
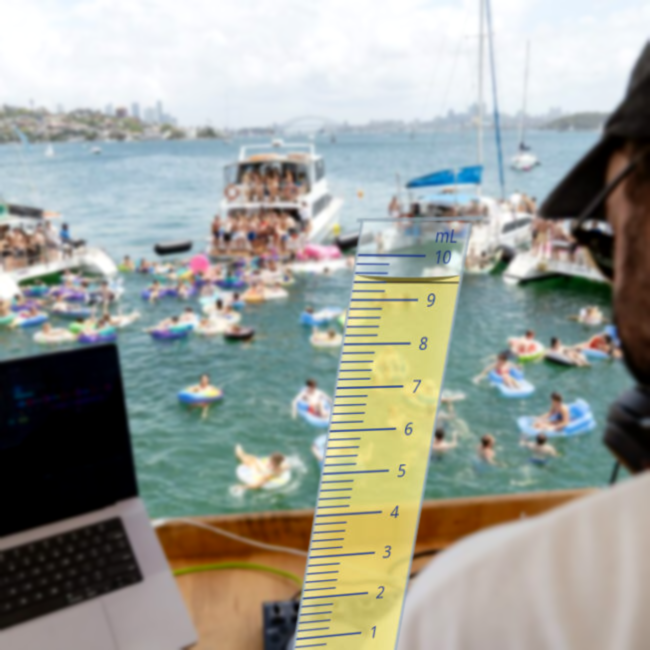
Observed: **9.4** mL
